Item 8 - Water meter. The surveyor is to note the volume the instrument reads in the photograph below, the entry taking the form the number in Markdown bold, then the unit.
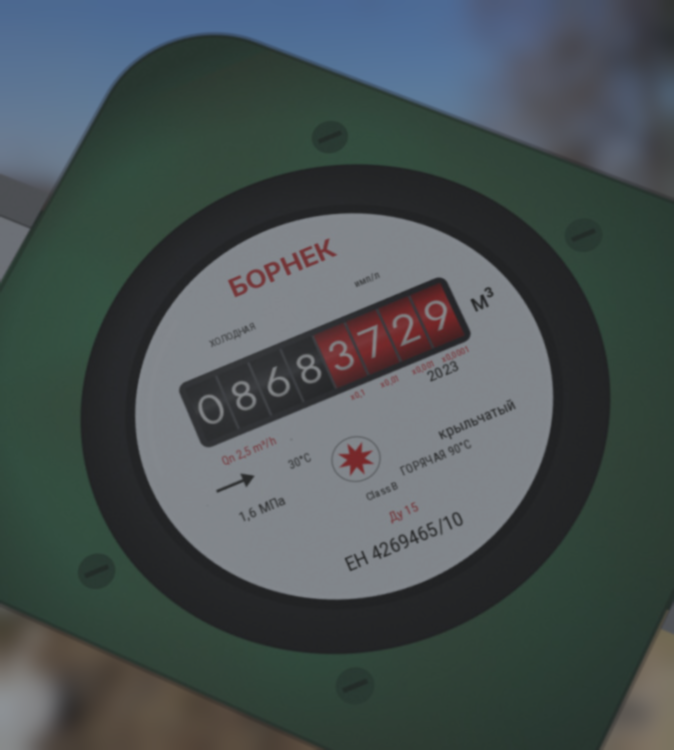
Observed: **868.3729** m³
